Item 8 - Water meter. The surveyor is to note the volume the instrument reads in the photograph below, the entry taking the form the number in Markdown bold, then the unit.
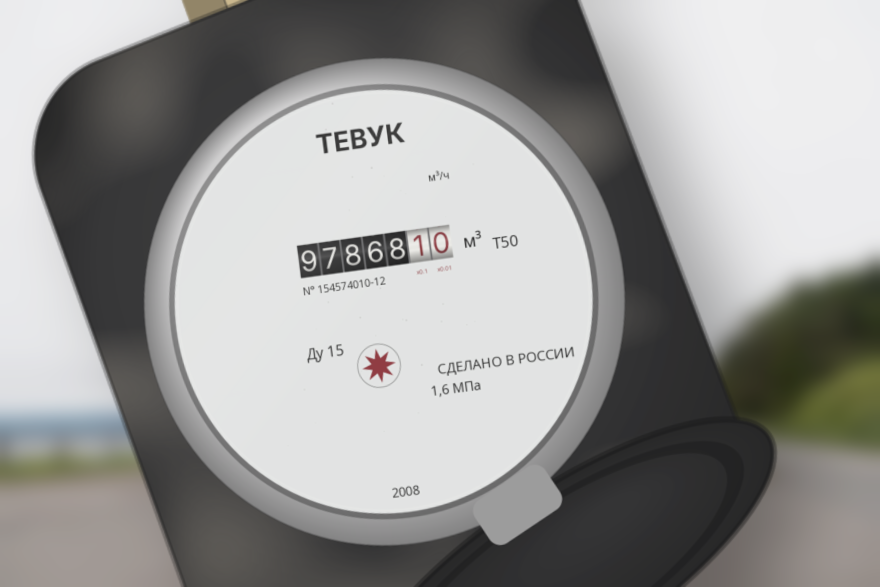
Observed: **97868.10** m³
